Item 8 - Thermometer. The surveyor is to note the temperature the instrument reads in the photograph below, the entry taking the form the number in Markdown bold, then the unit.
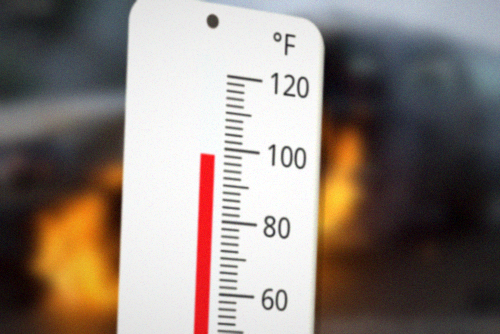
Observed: **98** °F
